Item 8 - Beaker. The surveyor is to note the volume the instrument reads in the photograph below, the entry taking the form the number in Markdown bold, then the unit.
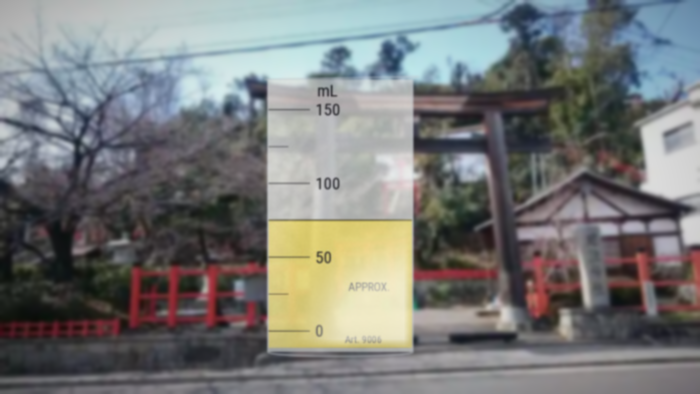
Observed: **75** mL
